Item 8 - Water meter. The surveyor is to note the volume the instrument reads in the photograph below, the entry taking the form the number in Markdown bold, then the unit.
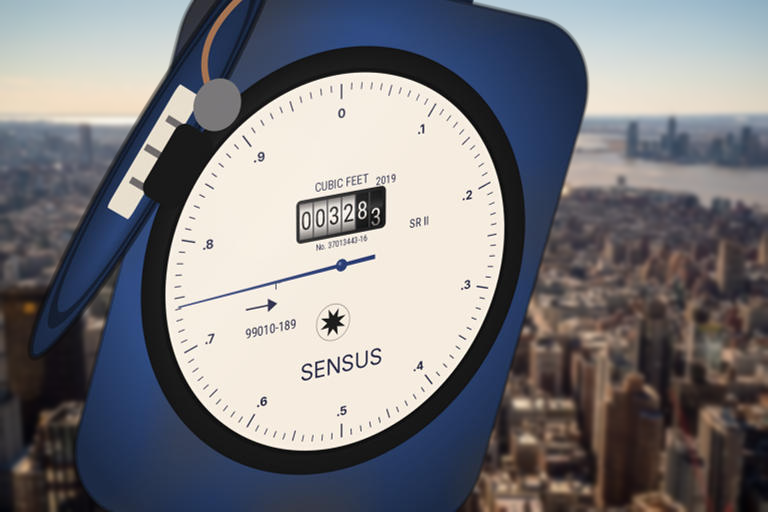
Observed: **3282.74** ft³
